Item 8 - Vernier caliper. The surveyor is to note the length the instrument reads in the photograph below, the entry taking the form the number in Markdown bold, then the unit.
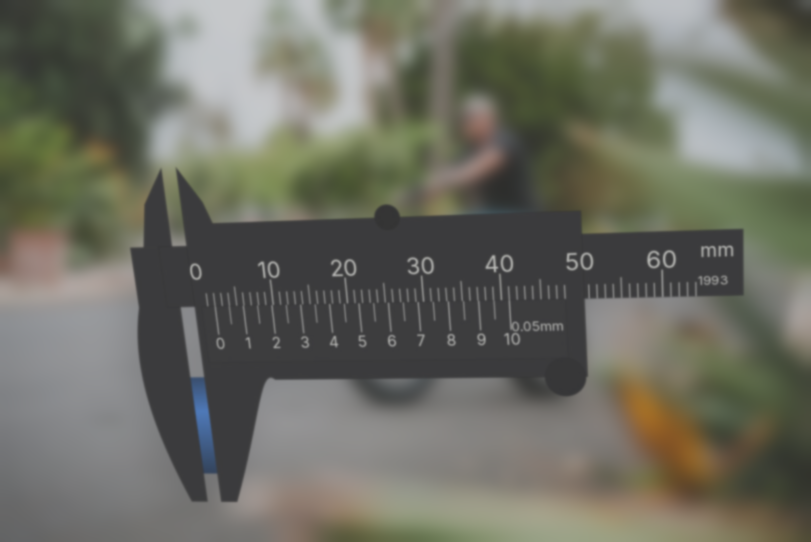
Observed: **2.0** mm
